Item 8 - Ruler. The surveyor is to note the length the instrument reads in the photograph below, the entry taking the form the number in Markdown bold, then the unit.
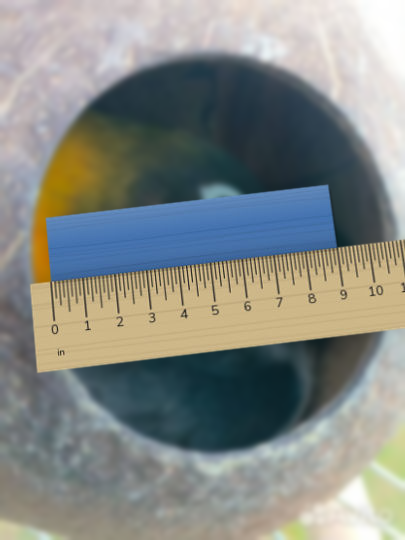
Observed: **9** in
